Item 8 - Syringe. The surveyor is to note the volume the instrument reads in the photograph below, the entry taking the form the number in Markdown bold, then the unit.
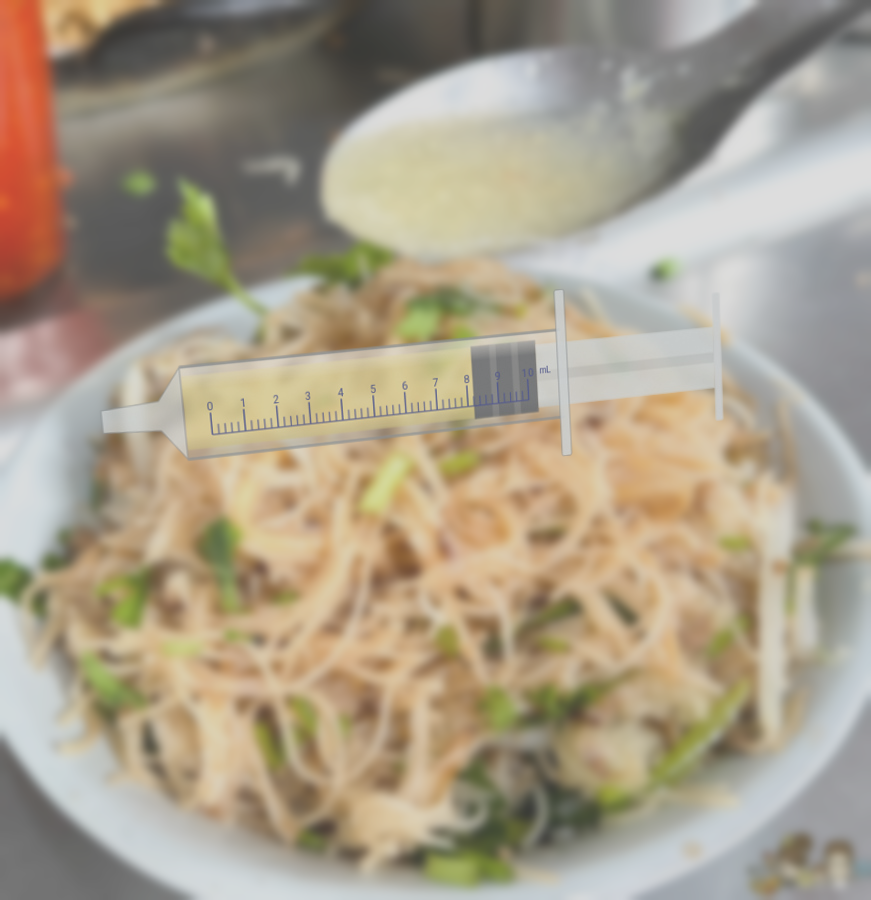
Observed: **8.2** mL
